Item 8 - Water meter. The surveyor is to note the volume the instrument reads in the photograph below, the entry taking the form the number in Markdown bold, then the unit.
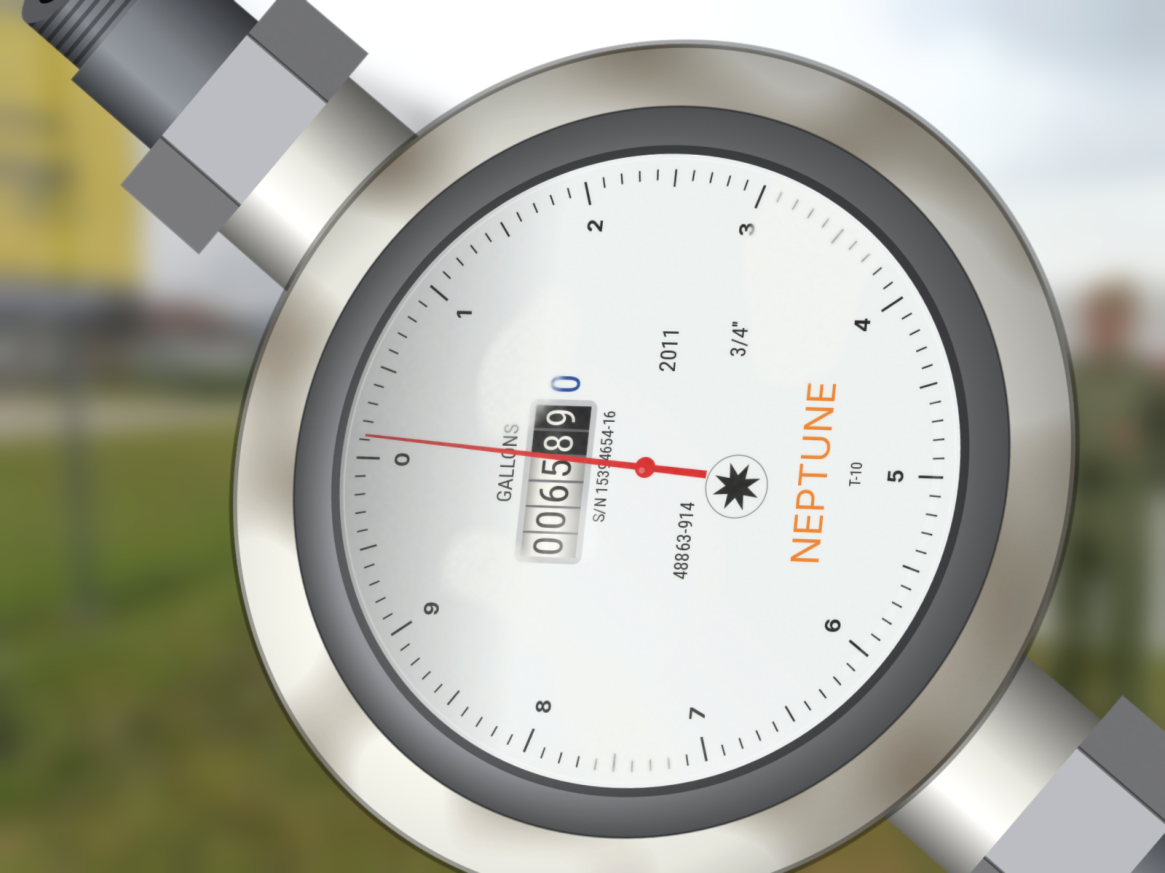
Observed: **65890.1** gal
